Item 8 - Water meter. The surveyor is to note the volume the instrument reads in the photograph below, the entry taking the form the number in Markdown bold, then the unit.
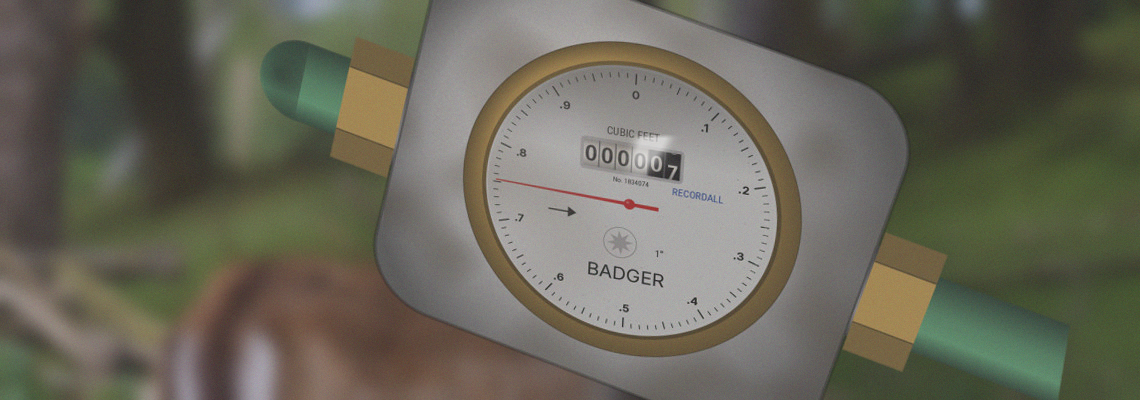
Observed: **6.75** ft³
